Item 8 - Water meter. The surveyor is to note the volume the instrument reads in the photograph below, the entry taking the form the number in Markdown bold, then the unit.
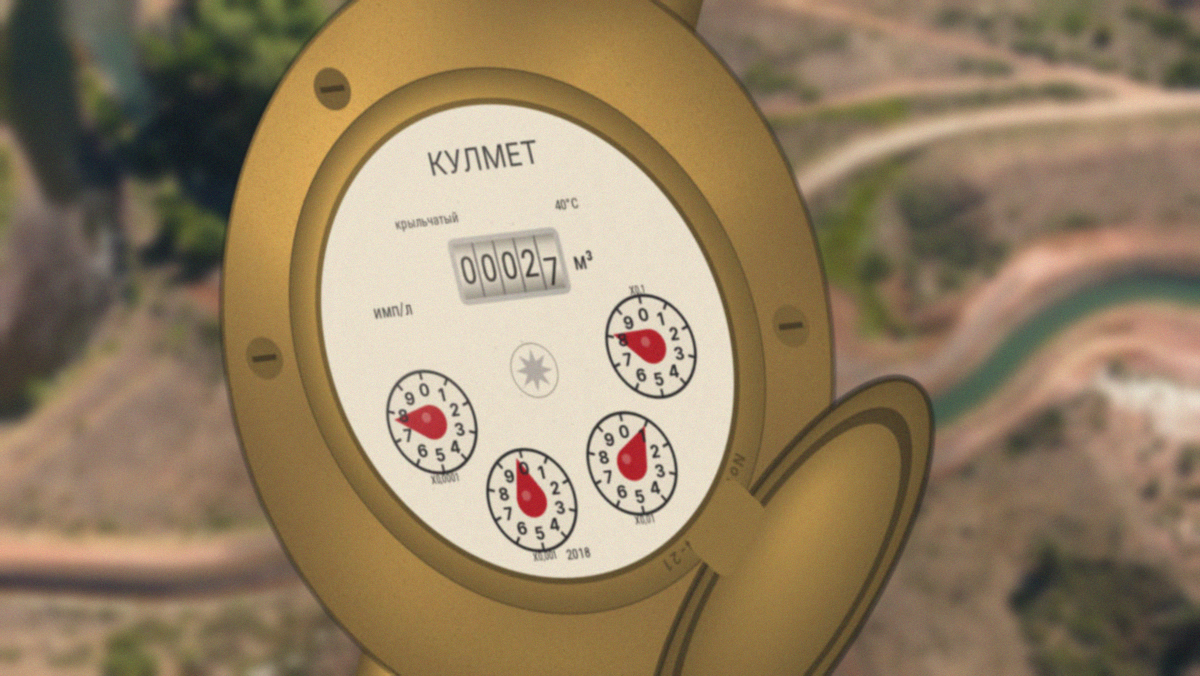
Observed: **26.8097** m³
